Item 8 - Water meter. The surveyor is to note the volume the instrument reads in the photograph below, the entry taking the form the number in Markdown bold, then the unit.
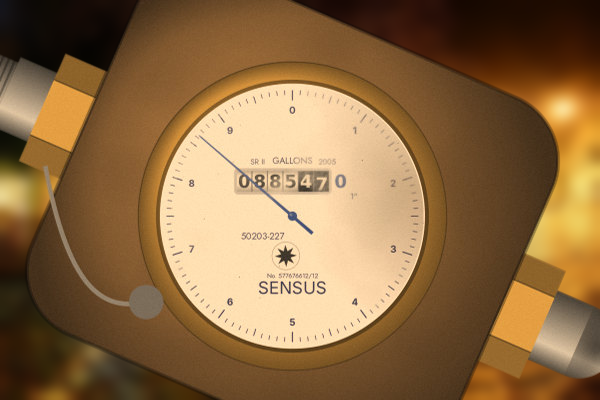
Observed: **885468.6** gal
